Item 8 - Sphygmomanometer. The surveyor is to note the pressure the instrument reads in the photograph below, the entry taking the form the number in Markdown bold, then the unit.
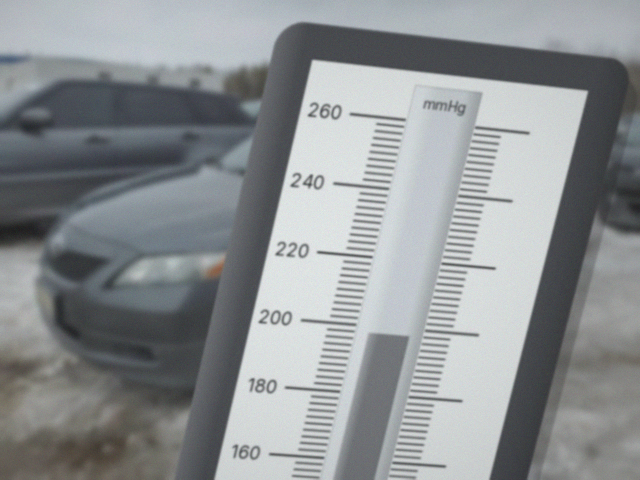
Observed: **198** mmHg
